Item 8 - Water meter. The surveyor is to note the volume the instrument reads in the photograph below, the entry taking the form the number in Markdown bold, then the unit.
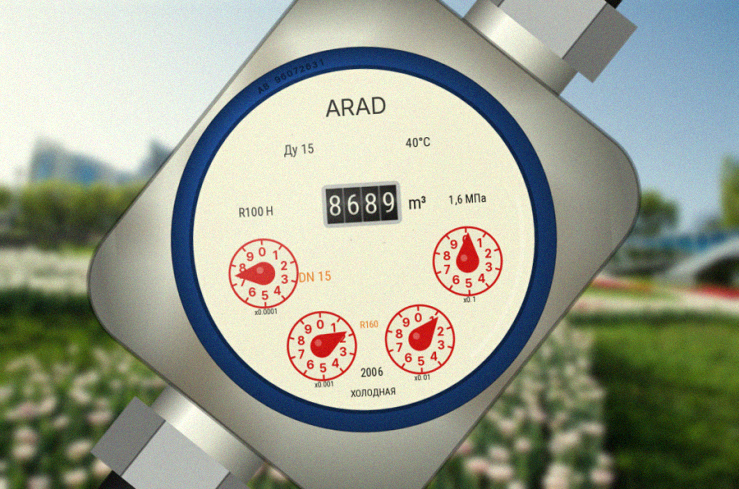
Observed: **8689.0117** m³
